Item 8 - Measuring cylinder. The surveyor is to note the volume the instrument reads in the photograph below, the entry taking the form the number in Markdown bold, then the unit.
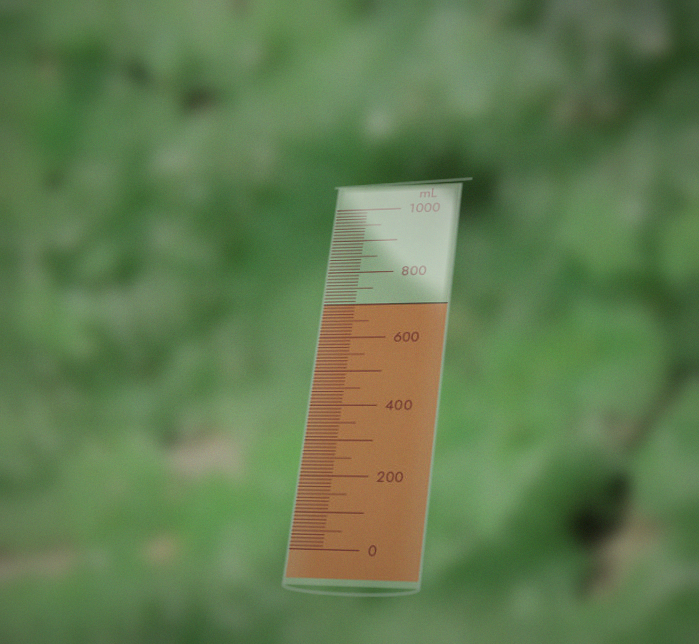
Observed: **700** mL
